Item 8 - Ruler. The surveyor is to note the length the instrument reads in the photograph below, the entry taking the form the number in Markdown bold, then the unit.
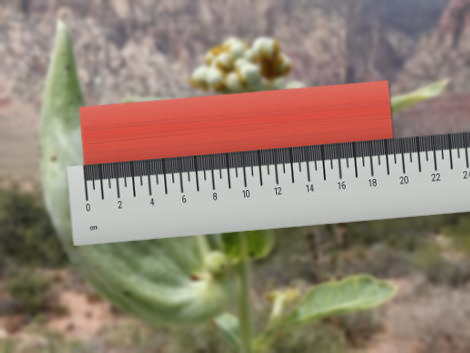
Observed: **19.5** cm
